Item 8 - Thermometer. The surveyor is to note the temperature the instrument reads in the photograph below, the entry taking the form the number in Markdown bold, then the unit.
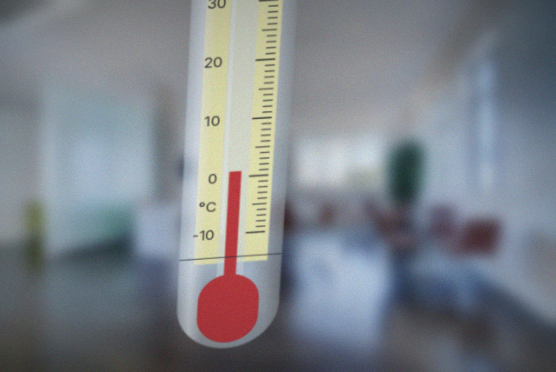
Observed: **1** °C
